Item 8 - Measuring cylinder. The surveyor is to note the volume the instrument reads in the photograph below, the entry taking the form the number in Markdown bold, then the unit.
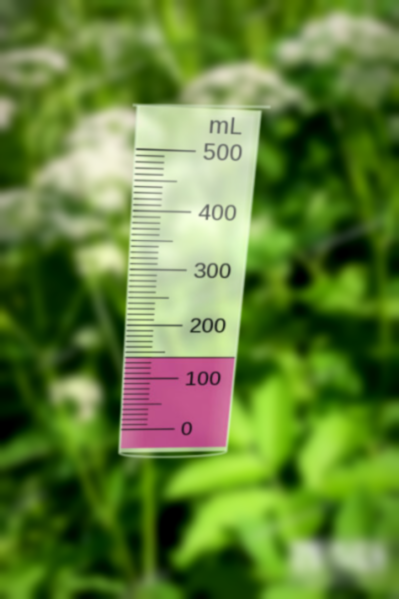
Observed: **140** mL
